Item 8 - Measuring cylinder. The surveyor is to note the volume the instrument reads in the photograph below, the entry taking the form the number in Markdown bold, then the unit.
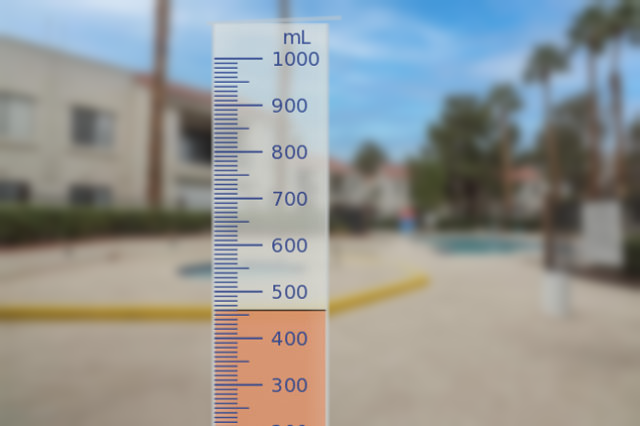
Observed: **460** mL
